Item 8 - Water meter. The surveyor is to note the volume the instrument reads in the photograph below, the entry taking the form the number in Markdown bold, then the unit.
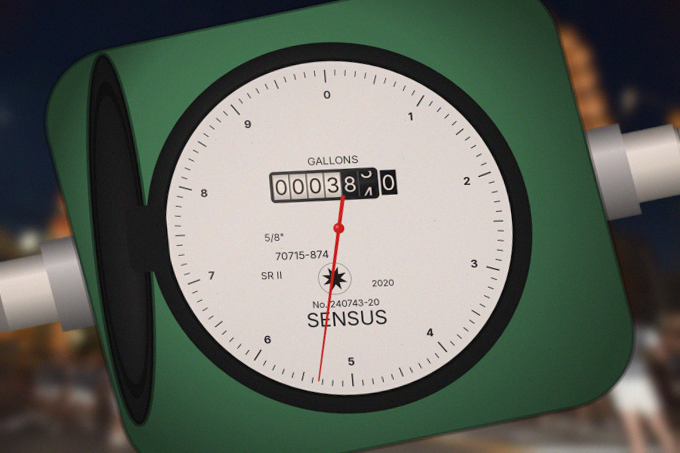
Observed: **3835.3** gal
